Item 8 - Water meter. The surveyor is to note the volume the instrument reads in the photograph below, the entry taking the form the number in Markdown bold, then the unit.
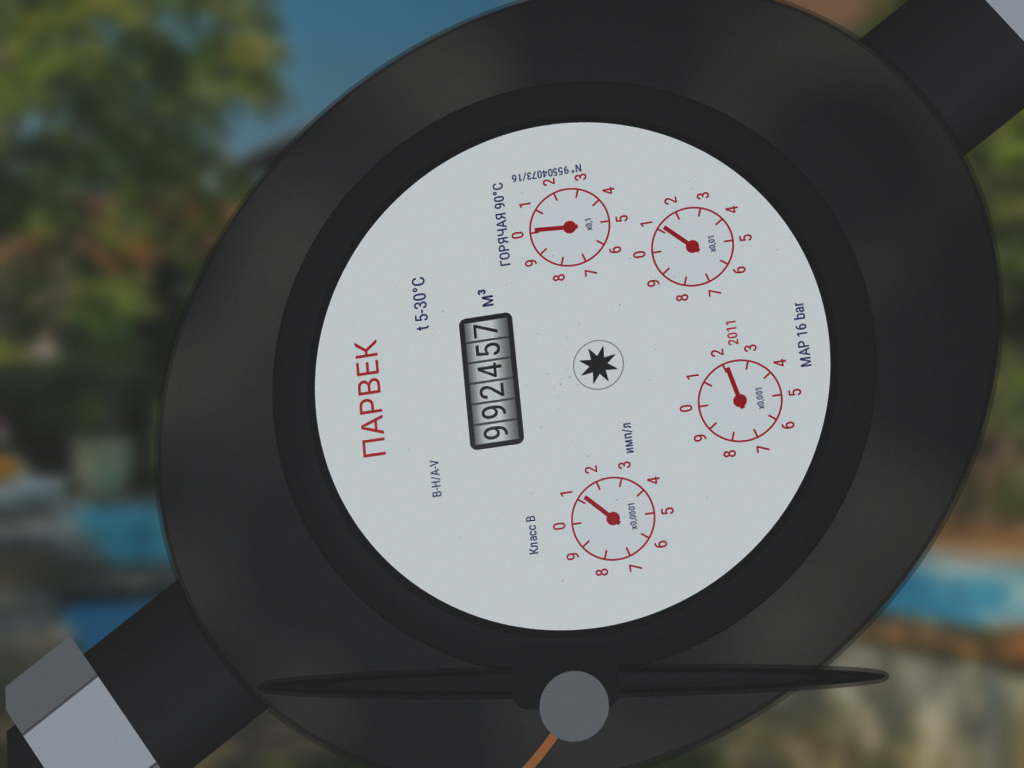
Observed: **992457.0121** m³
